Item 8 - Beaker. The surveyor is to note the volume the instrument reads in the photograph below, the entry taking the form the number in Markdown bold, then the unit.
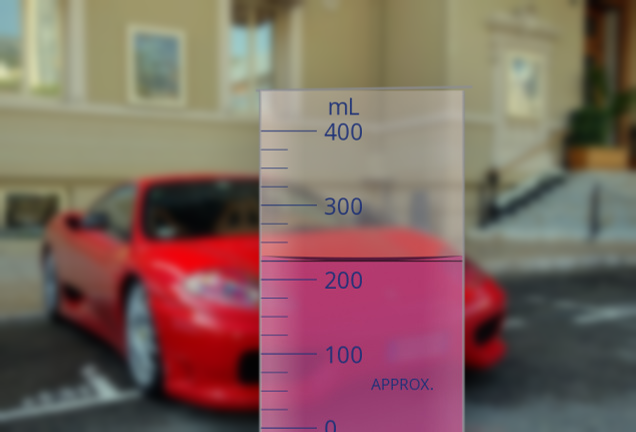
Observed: **225** mL
